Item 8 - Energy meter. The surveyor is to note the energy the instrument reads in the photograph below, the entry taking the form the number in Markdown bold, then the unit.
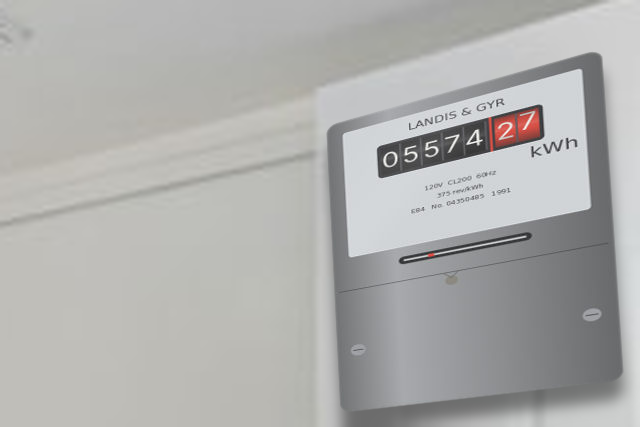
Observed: **5574.27** kWh
